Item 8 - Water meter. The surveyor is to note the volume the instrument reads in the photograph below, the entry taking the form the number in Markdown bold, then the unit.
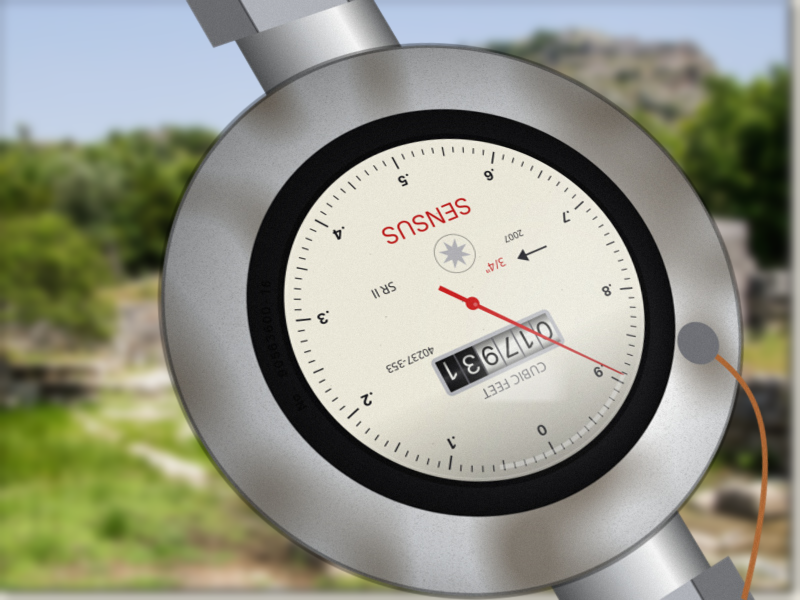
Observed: **17930.89** ft³
